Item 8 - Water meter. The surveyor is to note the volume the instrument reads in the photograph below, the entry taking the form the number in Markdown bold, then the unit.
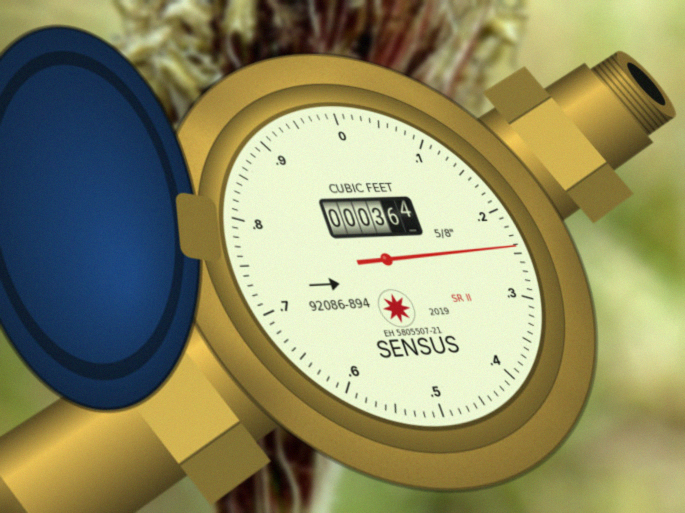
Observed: **364.24** ft³
